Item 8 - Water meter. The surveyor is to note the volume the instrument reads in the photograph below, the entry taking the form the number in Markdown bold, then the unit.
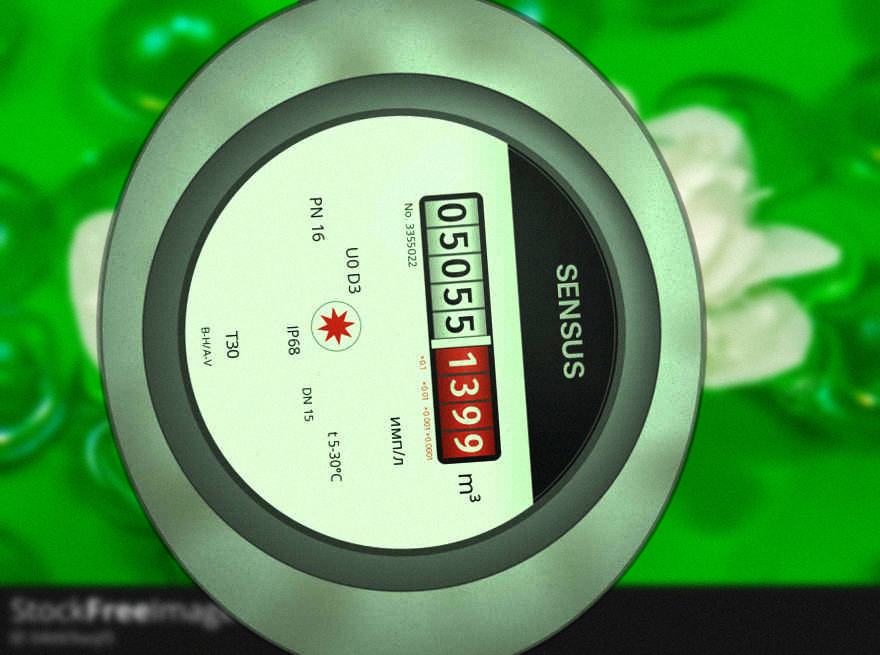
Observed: **5055.1399** m³
